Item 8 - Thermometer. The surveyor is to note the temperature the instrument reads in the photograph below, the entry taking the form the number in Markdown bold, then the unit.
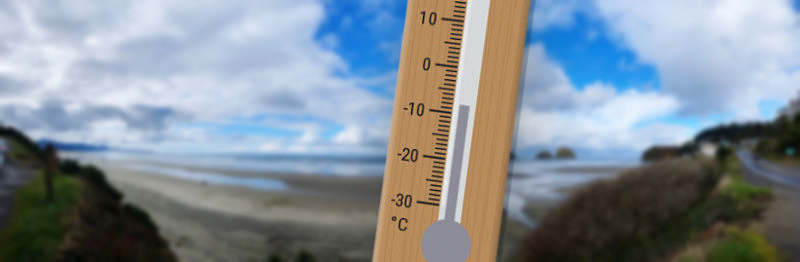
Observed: **-8** °C
